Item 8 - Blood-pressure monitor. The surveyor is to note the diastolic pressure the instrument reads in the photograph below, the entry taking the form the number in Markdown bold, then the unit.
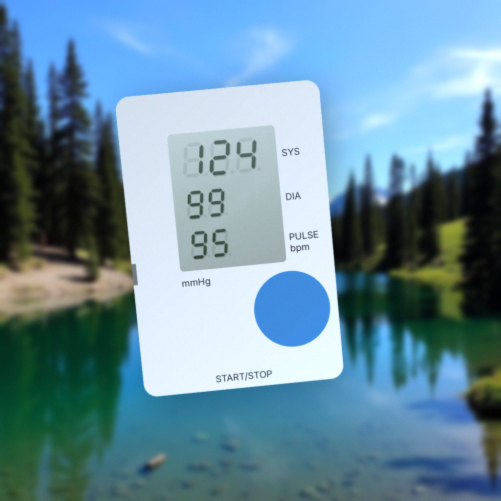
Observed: **99** mmHg
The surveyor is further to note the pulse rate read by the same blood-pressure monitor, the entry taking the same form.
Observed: **95** bpm
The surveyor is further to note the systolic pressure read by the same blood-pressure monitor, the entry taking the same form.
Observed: **124** mmHg
